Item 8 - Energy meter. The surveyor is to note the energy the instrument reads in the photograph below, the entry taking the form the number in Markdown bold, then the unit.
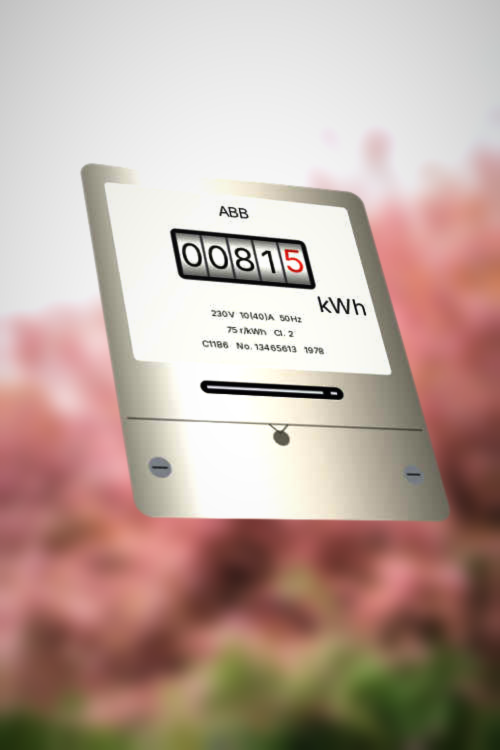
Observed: **81.5** kWh
